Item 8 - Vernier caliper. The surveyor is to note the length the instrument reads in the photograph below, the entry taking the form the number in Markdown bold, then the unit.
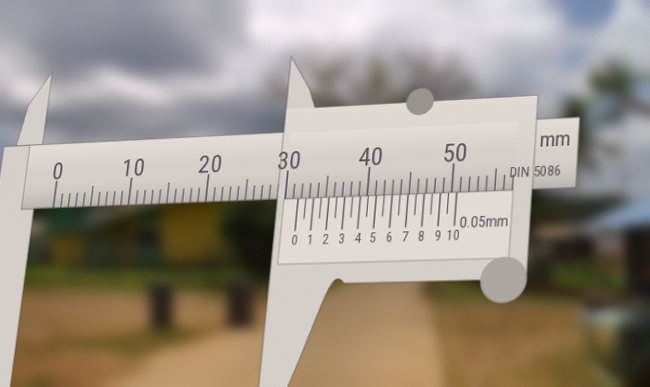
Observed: **31.6** mm
